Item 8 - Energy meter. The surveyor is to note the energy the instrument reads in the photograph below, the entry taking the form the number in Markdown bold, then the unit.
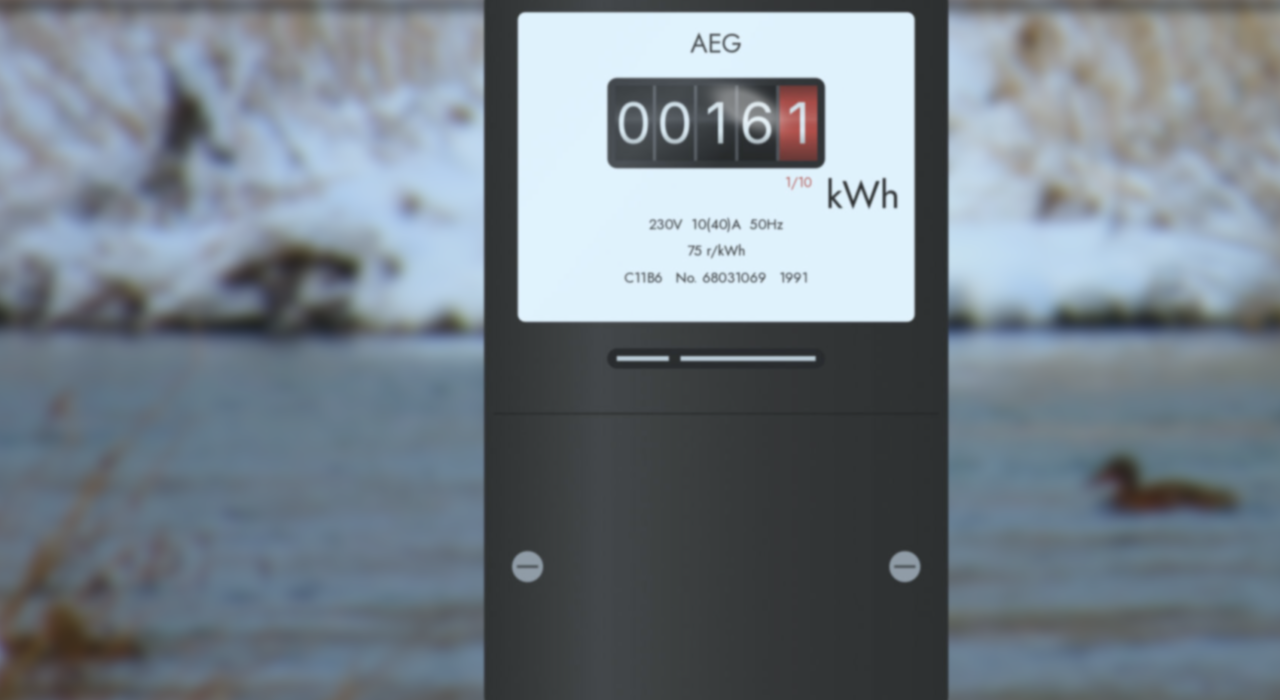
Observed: **16.1** kWh
